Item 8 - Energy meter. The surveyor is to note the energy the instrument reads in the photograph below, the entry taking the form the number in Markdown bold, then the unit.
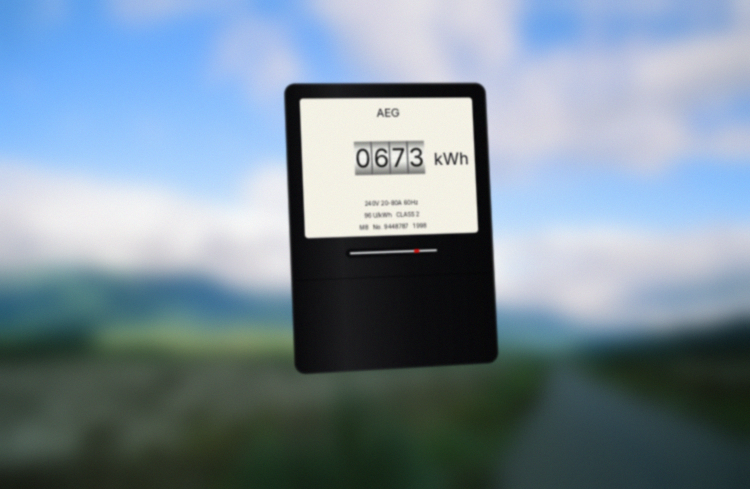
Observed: **673** kWh
